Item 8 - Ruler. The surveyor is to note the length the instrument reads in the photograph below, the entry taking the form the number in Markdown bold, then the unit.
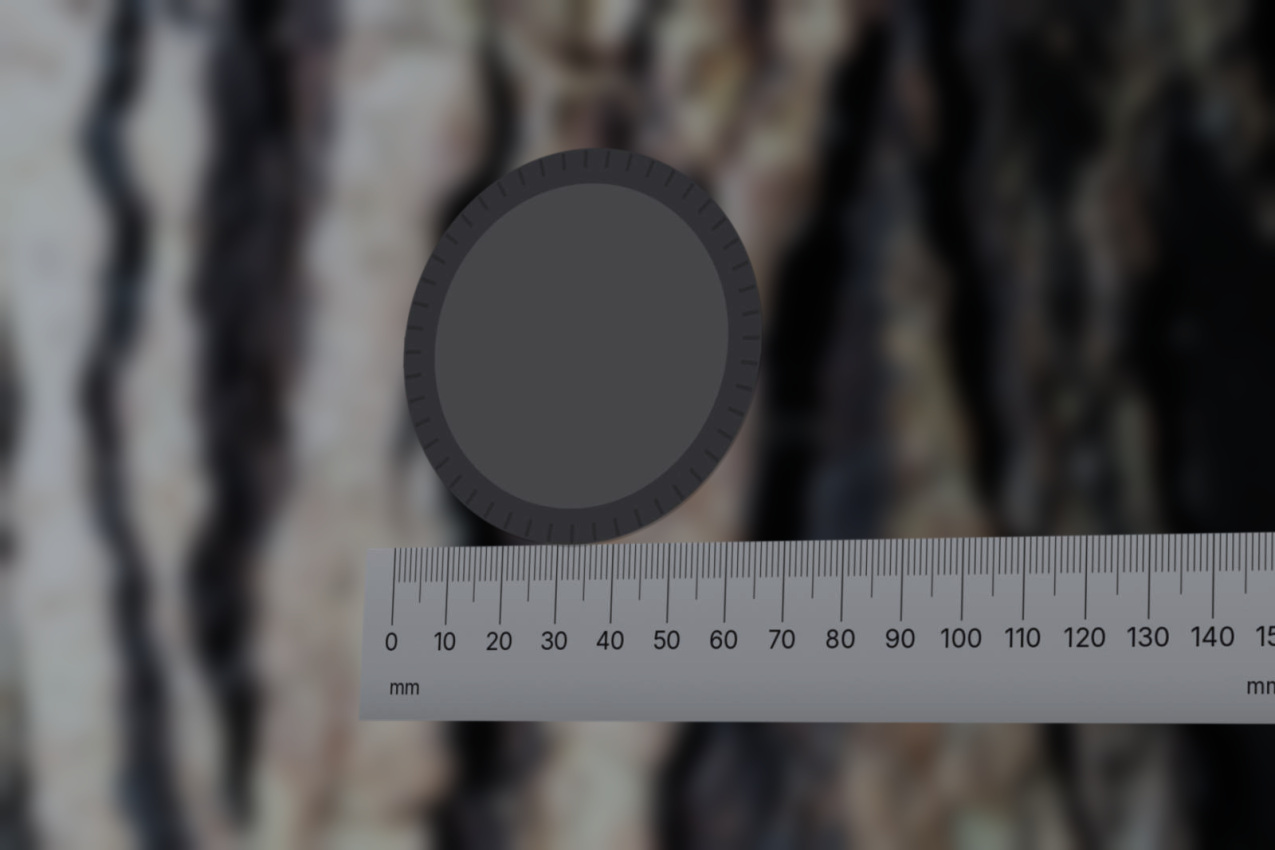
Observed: **65** mm
